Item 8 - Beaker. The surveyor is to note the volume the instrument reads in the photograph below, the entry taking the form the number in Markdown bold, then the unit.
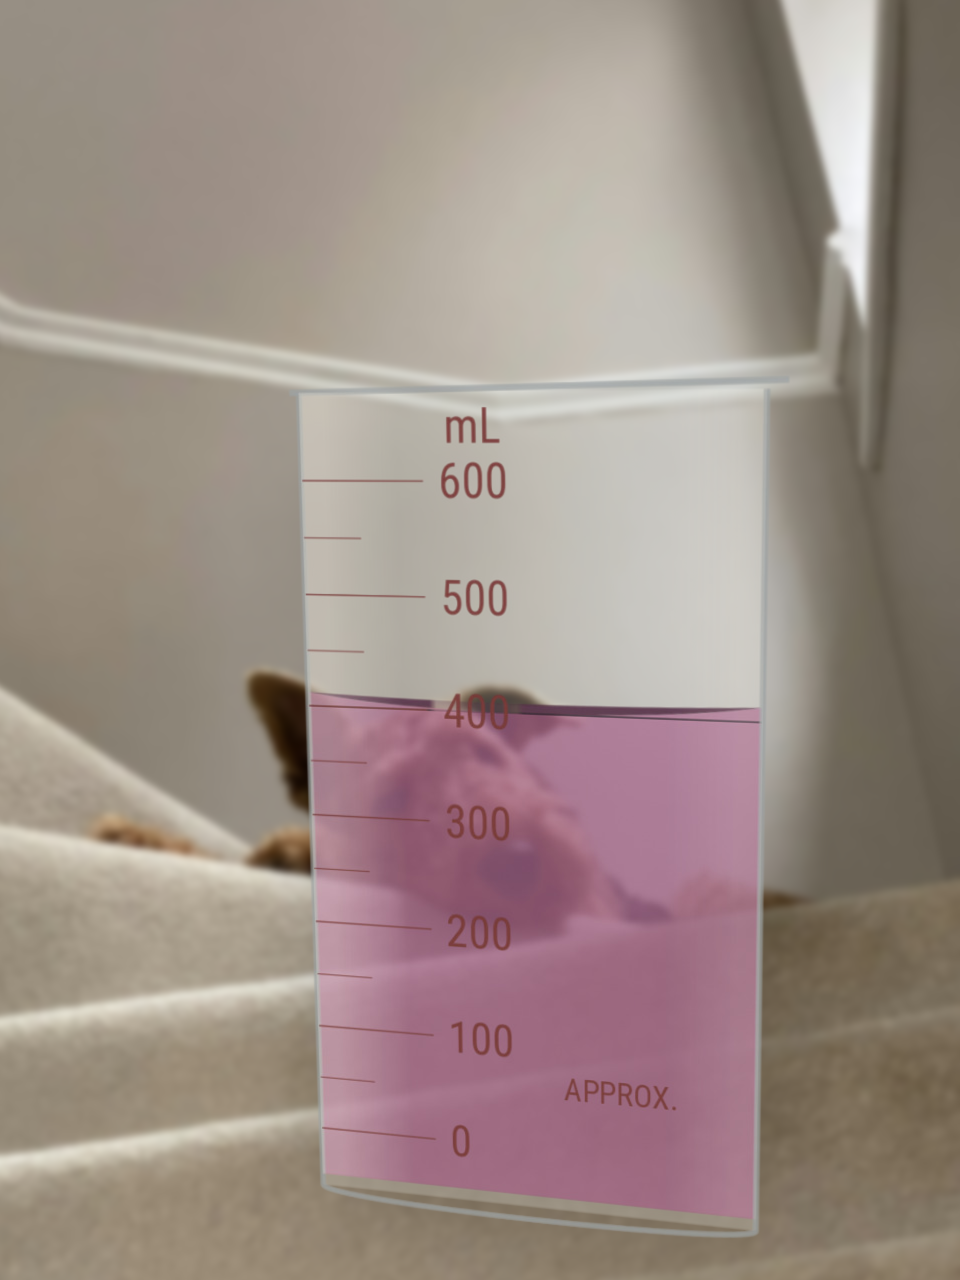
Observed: **400** mL
